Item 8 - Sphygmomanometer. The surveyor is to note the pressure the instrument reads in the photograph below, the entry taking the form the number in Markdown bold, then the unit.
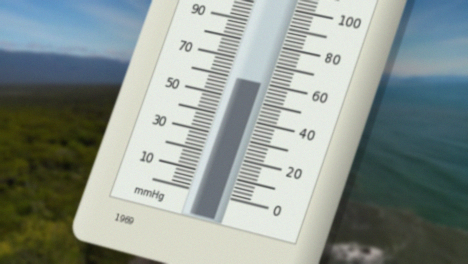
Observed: **60** mmHg
